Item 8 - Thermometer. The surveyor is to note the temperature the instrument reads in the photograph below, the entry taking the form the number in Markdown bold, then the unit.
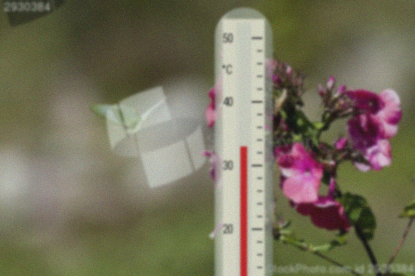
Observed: **33** °C
